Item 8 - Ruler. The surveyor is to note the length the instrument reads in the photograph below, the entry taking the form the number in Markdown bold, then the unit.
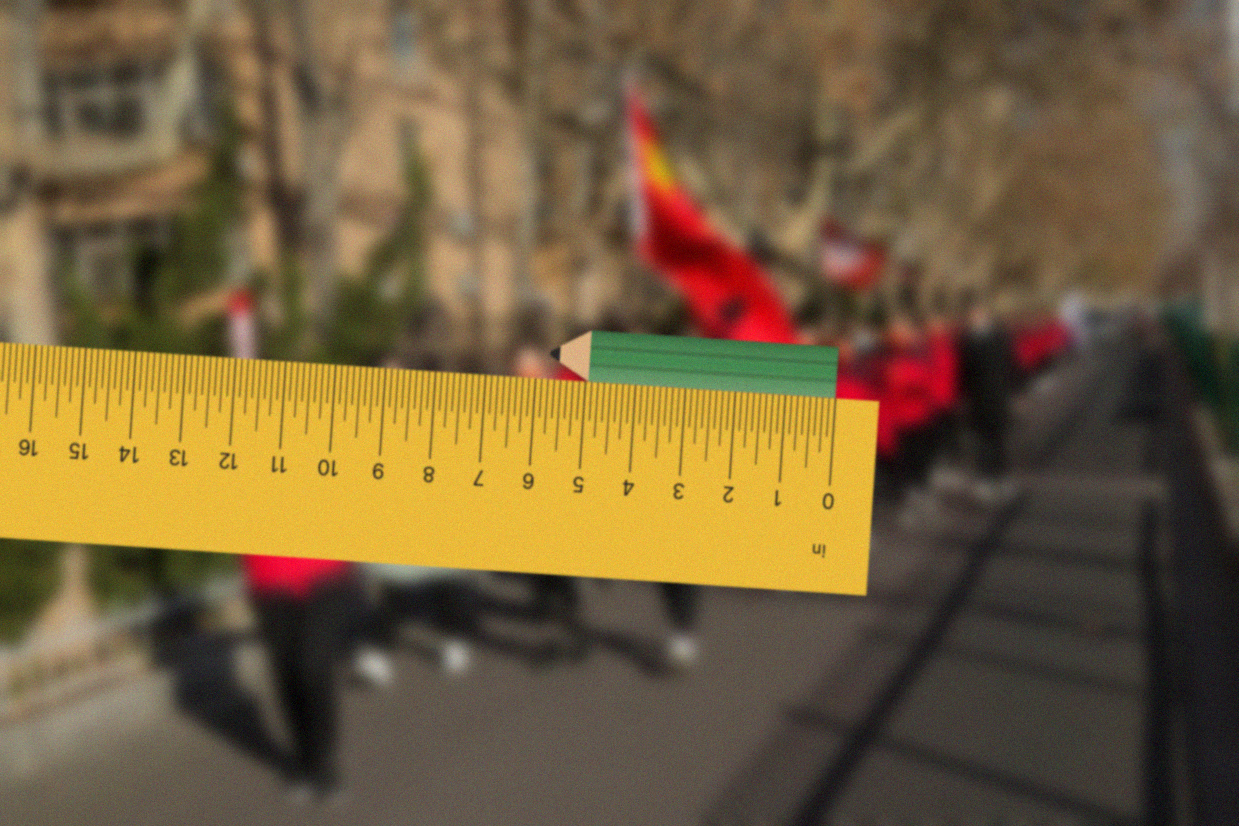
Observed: **5.75** in
